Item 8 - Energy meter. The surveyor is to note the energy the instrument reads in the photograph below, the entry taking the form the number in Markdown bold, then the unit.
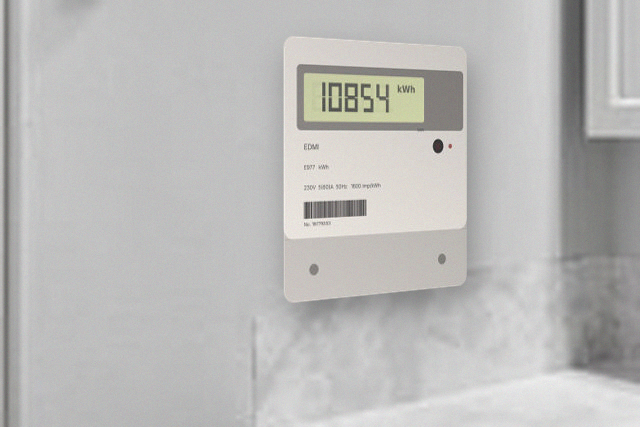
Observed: **10854** kWh
